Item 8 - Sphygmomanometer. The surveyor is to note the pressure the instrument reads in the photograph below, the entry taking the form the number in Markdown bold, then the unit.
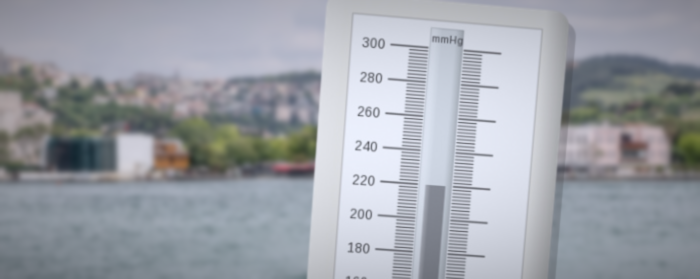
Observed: **220** mmHg
